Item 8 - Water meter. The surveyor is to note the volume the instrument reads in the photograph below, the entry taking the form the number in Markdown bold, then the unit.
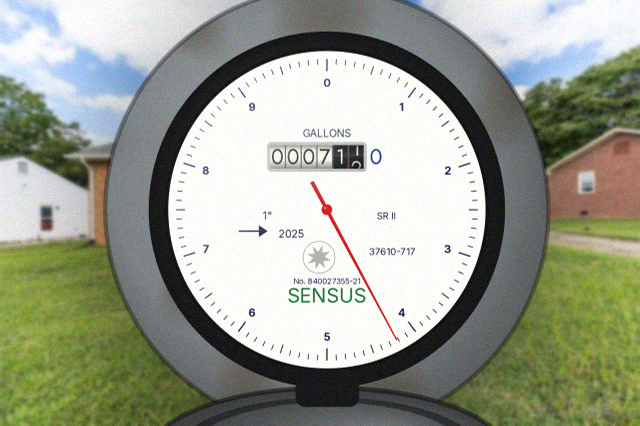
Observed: **7114.2** gal
